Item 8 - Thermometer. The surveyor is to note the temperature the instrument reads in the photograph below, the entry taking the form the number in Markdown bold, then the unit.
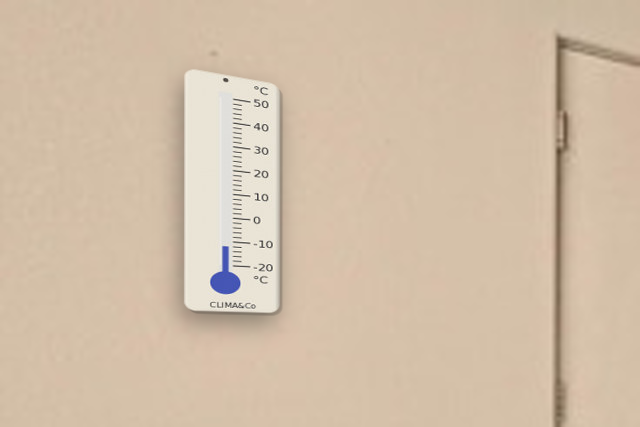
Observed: **-12** °C
